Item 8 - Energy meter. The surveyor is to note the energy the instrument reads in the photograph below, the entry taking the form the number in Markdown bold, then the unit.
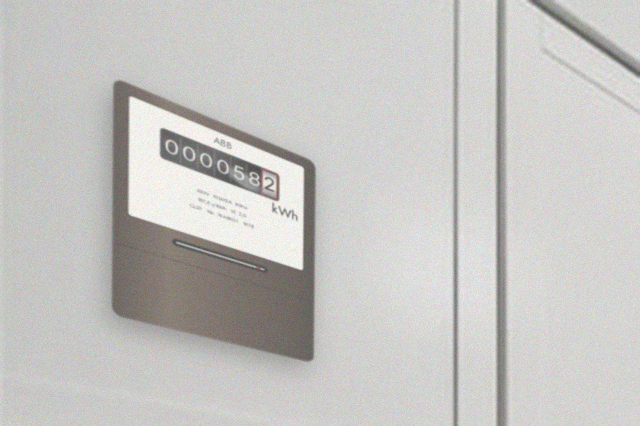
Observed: **58.2** kWh
